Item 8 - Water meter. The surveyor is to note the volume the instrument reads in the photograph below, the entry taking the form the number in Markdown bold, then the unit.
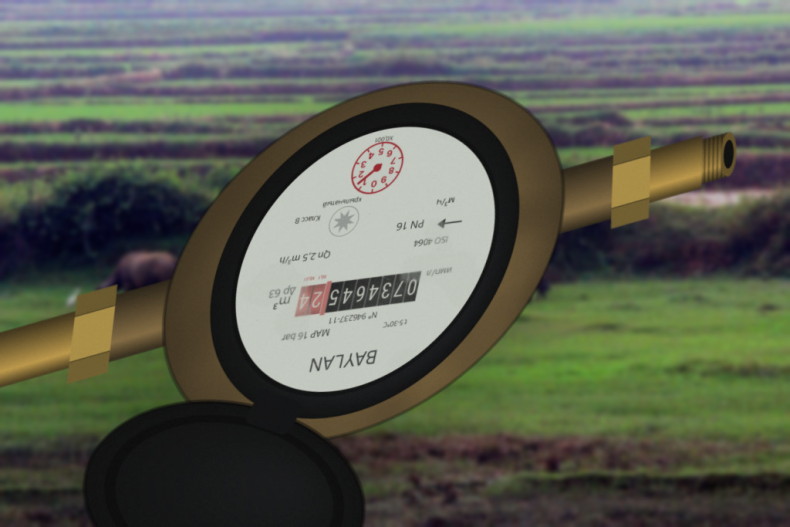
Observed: **734645.241** m³
